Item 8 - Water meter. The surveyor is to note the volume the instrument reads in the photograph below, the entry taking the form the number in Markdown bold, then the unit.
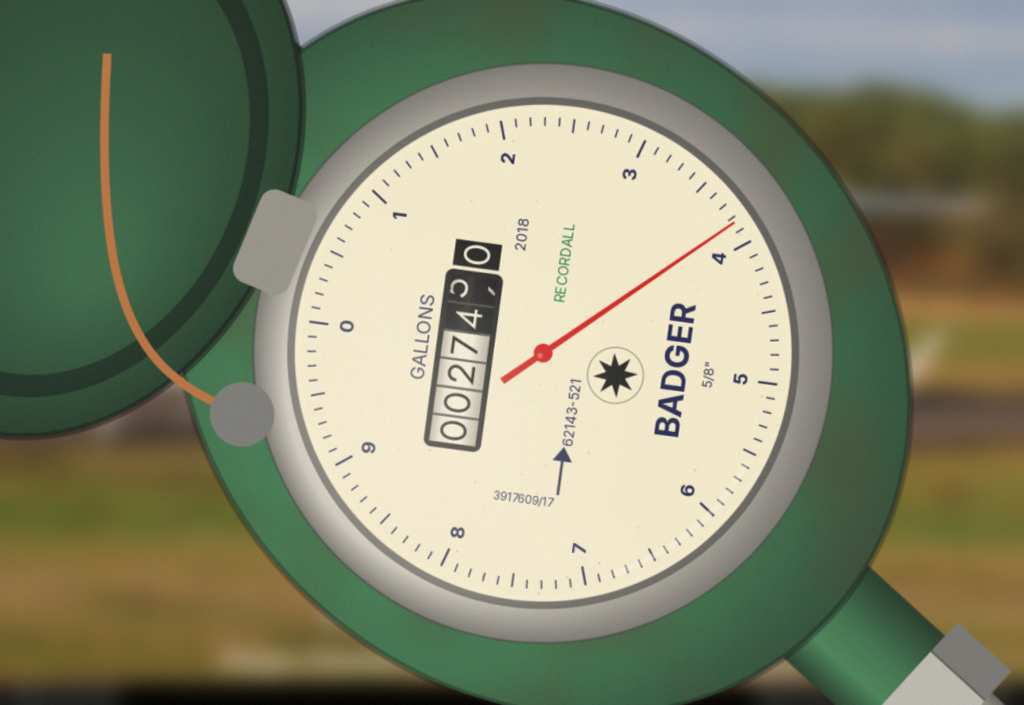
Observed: **27453.8** gal
